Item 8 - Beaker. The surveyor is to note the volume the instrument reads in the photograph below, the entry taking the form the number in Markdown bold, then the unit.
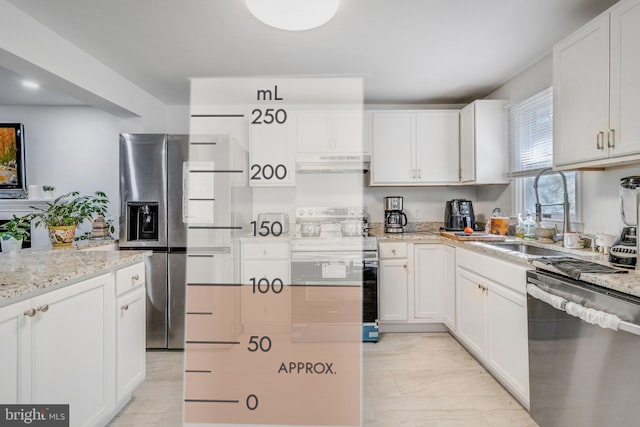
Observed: **100** mL
